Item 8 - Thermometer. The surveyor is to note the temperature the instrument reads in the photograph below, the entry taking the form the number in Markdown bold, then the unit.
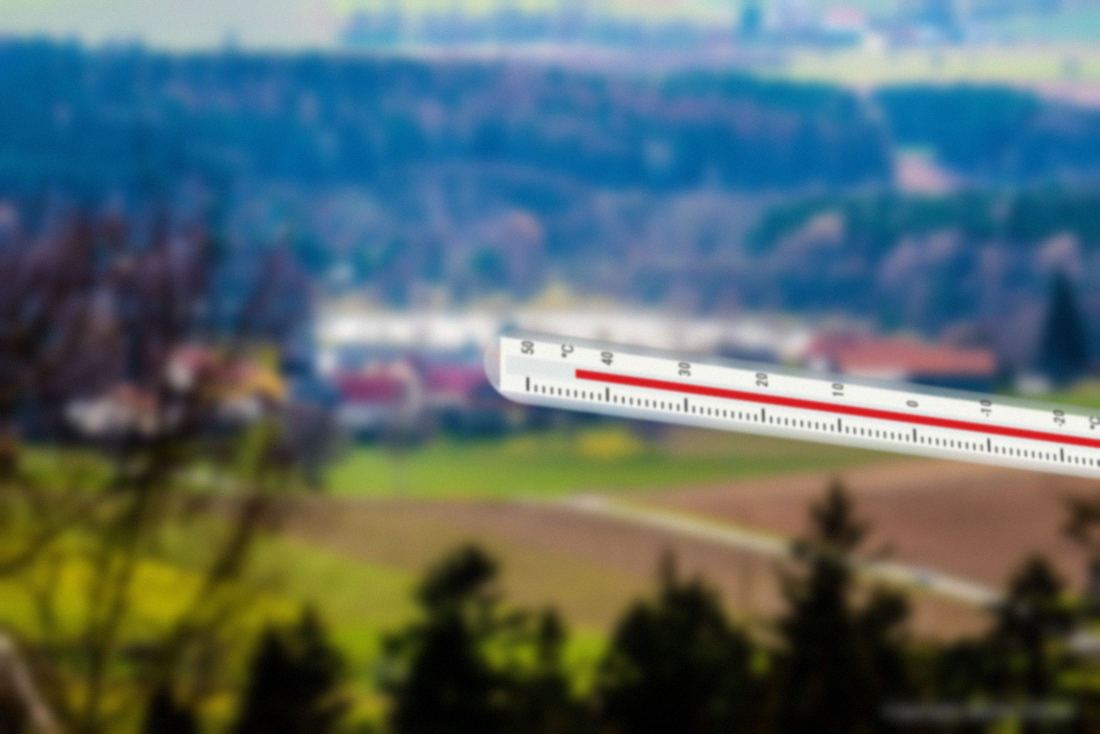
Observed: **44** °C
